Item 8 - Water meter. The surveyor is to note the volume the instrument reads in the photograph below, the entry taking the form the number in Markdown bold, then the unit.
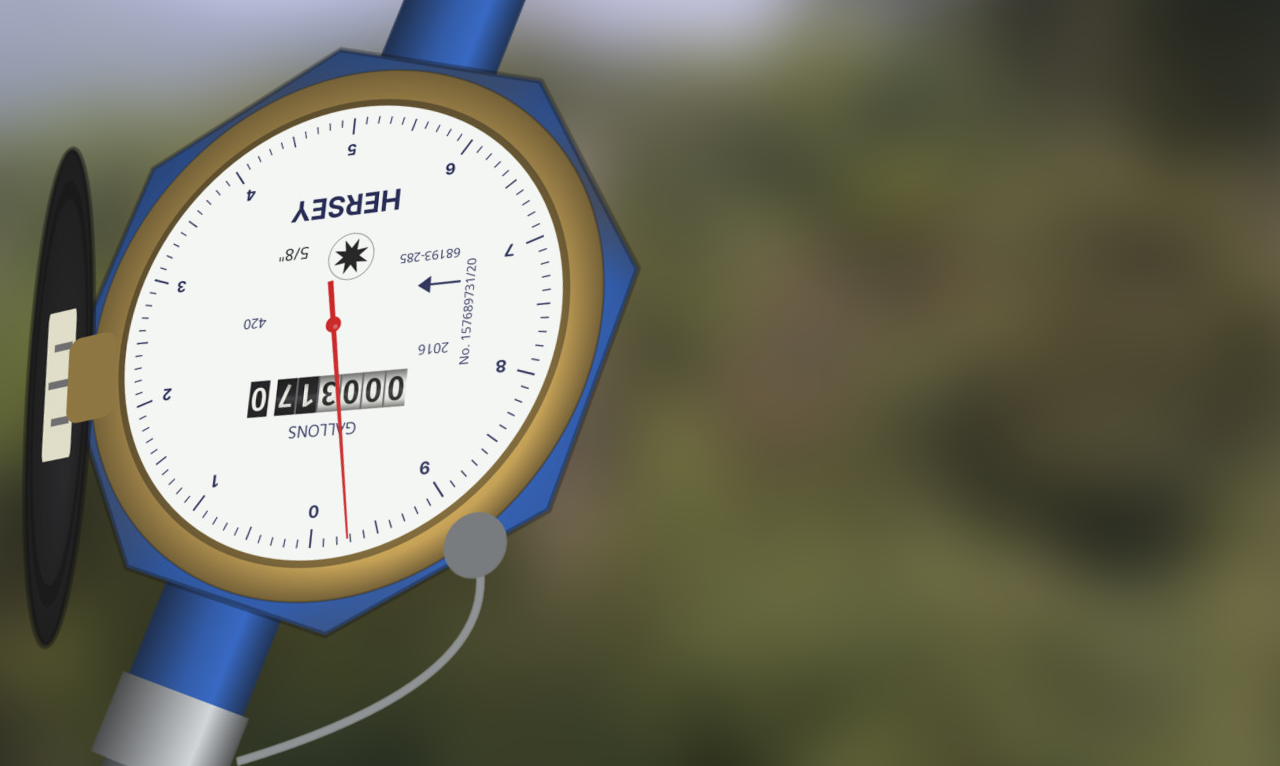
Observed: **3169.7** gal
